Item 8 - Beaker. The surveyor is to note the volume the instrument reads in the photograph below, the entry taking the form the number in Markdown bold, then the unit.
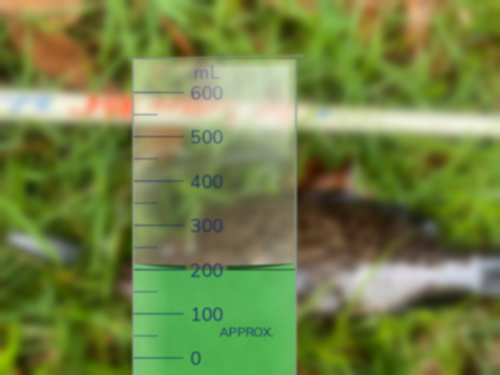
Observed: **200** mL
